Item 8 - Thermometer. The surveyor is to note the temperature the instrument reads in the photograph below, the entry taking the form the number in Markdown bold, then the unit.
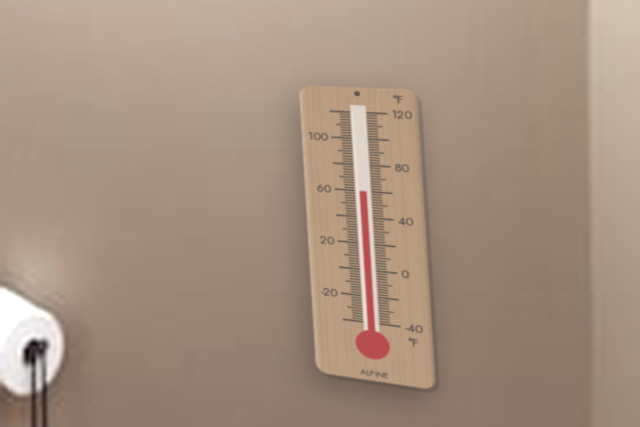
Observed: **60** °F
